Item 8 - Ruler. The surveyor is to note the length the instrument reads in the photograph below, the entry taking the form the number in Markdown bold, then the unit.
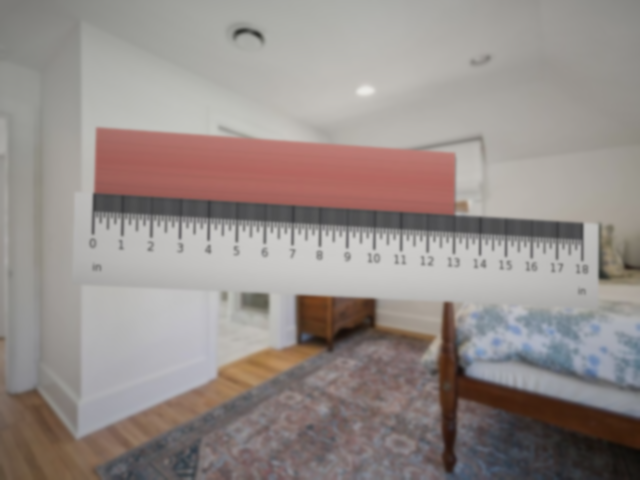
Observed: **13** in
